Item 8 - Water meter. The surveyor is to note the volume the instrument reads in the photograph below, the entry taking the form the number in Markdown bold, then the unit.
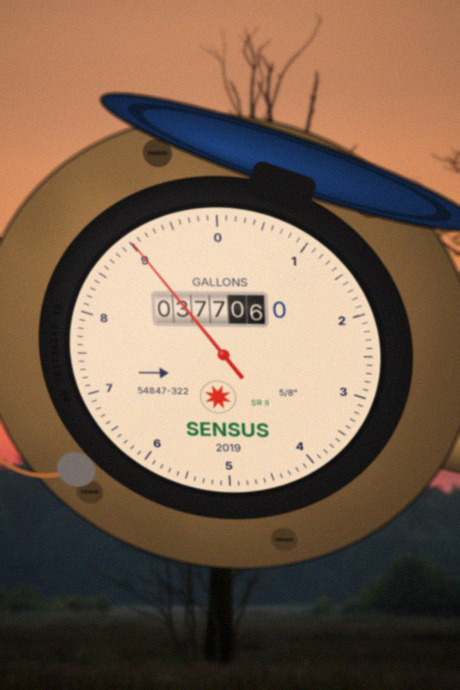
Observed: **377059.0** gal
